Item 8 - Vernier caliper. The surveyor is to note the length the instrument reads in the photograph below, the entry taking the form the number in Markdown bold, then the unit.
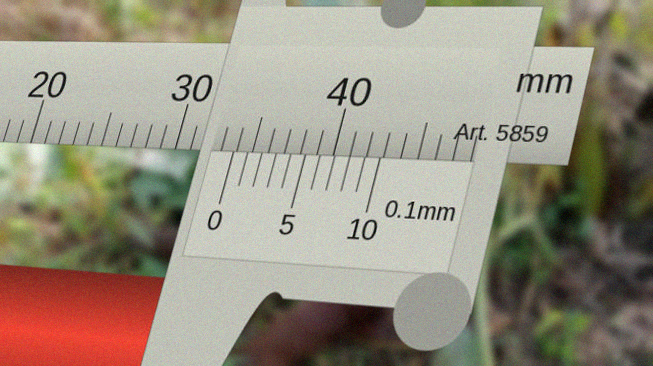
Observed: **33.8** mm
